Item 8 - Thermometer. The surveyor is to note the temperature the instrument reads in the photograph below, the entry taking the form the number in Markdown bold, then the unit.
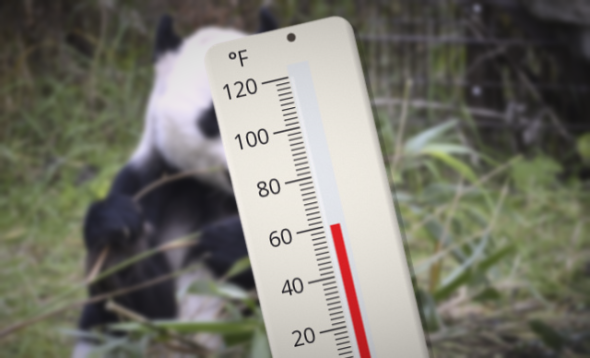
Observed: **60** °F
